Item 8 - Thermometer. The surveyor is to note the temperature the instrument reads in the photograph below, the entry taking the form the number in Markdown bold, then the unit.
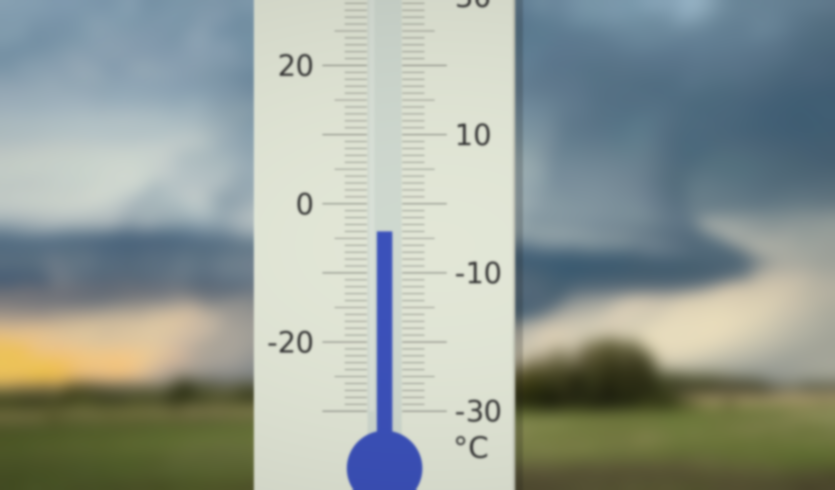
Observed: **-4** °C
